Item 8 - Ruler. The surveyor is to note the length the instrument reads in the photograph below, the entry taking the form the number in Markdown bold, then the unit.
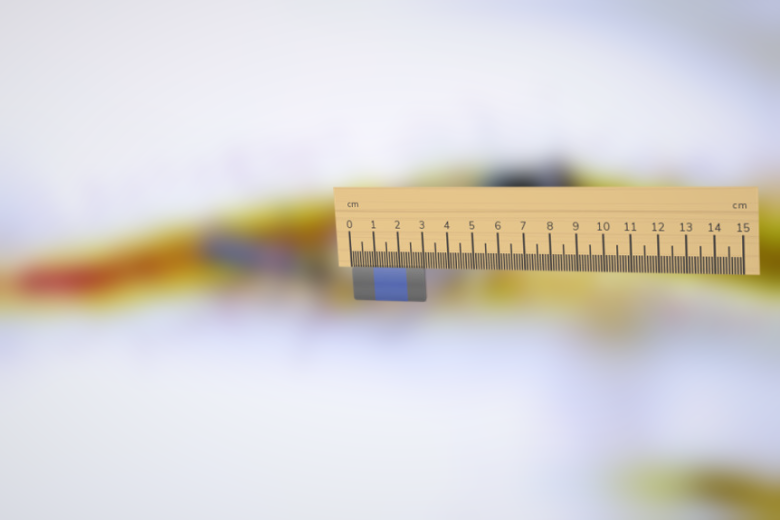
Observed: **3** cm
